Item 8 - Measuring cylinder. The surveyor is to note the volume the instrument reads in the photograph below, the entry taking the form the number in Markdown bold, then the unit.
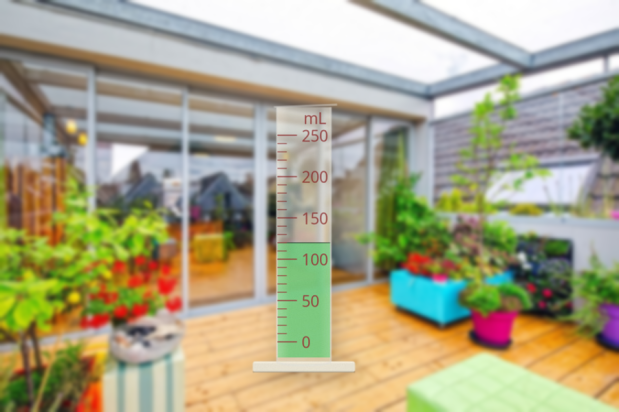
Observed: **120** mL
